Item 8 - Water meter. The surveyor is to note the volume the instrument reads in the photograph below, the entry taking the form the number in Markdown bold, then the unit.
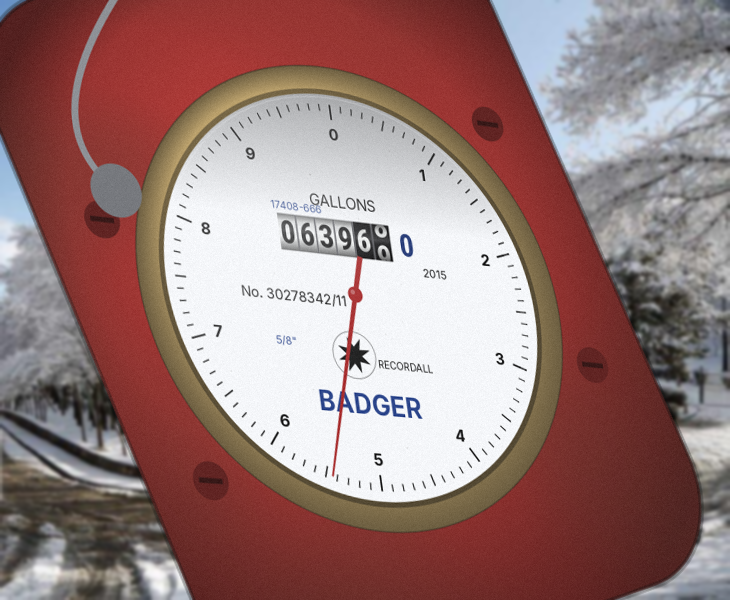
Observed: **639685.4** gal
